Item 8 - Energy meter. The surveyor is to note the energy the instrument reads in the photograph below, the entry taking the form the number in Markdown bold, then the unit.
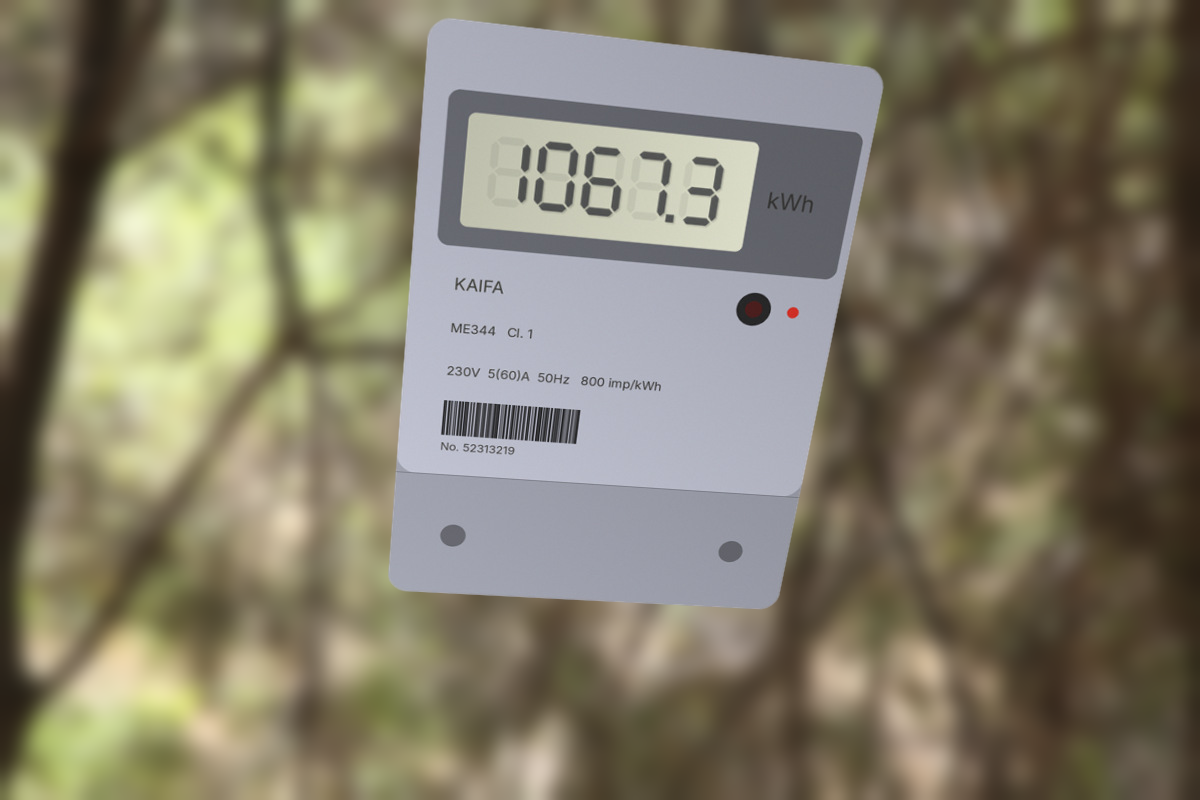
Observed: **1067.3** kWh
